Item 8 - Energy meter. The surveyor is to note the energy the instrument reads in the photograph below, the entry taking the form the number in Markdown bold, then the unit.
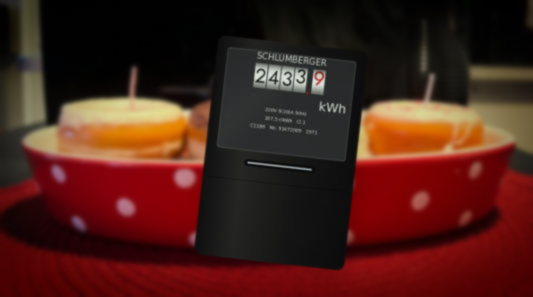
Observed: **2433.9** kWh
